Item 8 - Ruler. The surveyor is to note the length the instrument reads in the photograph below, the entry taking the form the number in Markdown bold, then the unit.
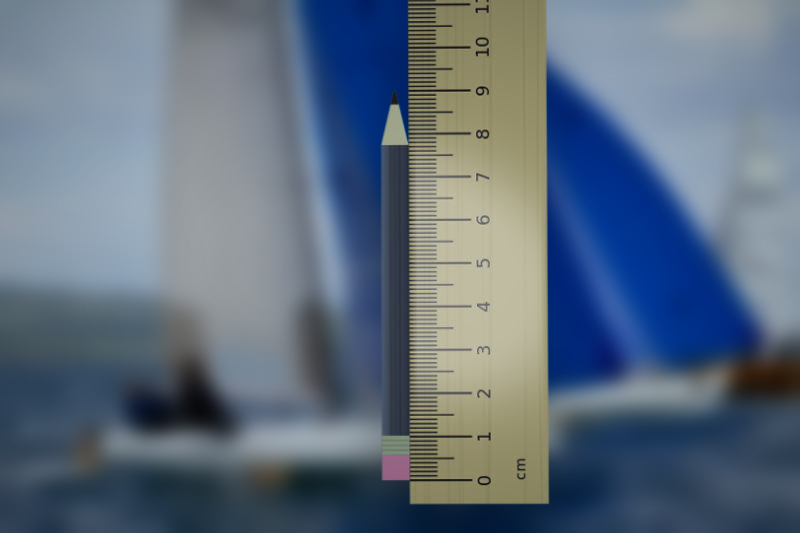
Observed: **9** cm
